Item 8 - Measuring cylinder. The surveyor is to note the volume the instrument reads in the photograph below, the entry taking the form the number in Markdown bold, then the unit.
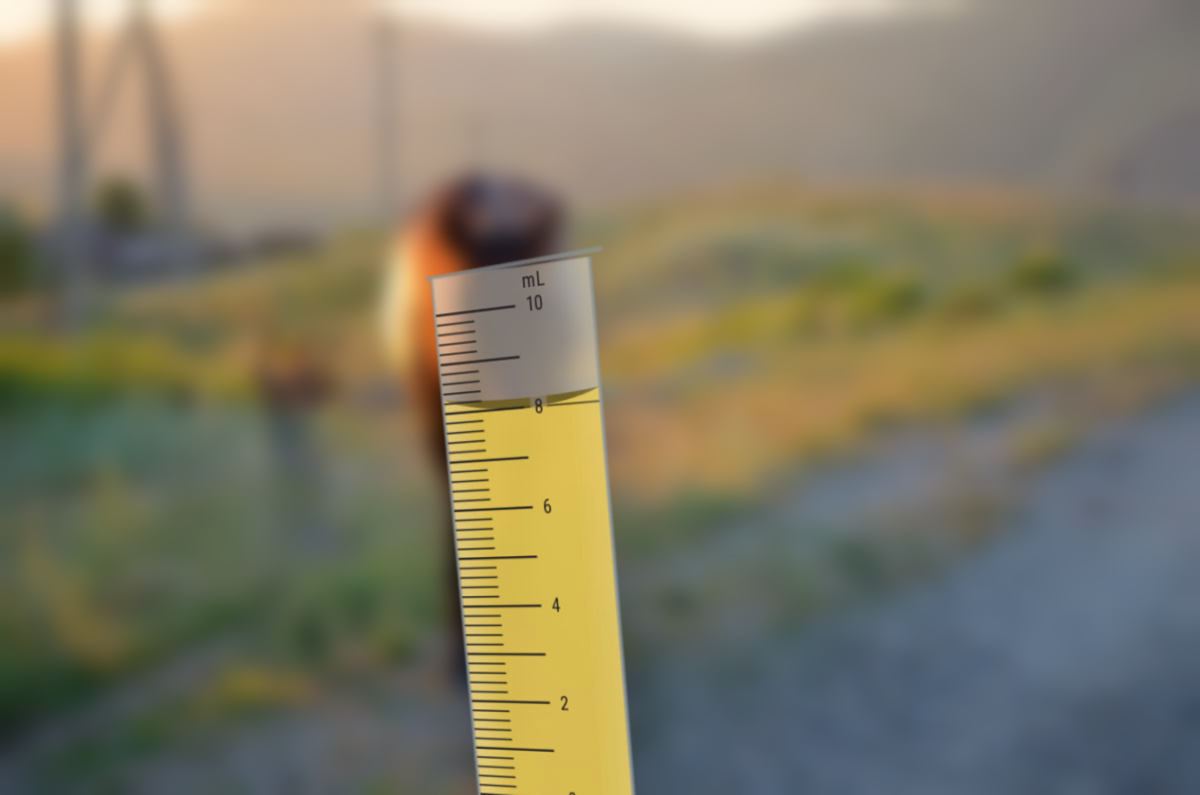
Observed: **8** mL
